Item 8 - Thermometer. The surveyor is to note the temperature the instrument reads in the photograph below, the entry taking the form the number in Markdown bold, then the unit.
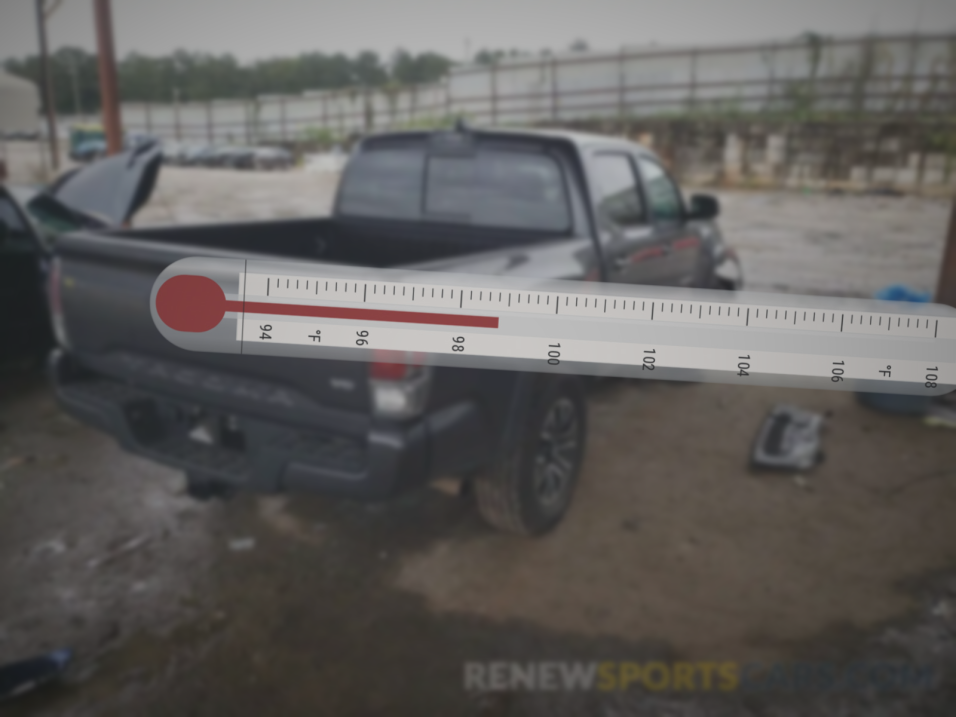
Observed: **98.8** °F
